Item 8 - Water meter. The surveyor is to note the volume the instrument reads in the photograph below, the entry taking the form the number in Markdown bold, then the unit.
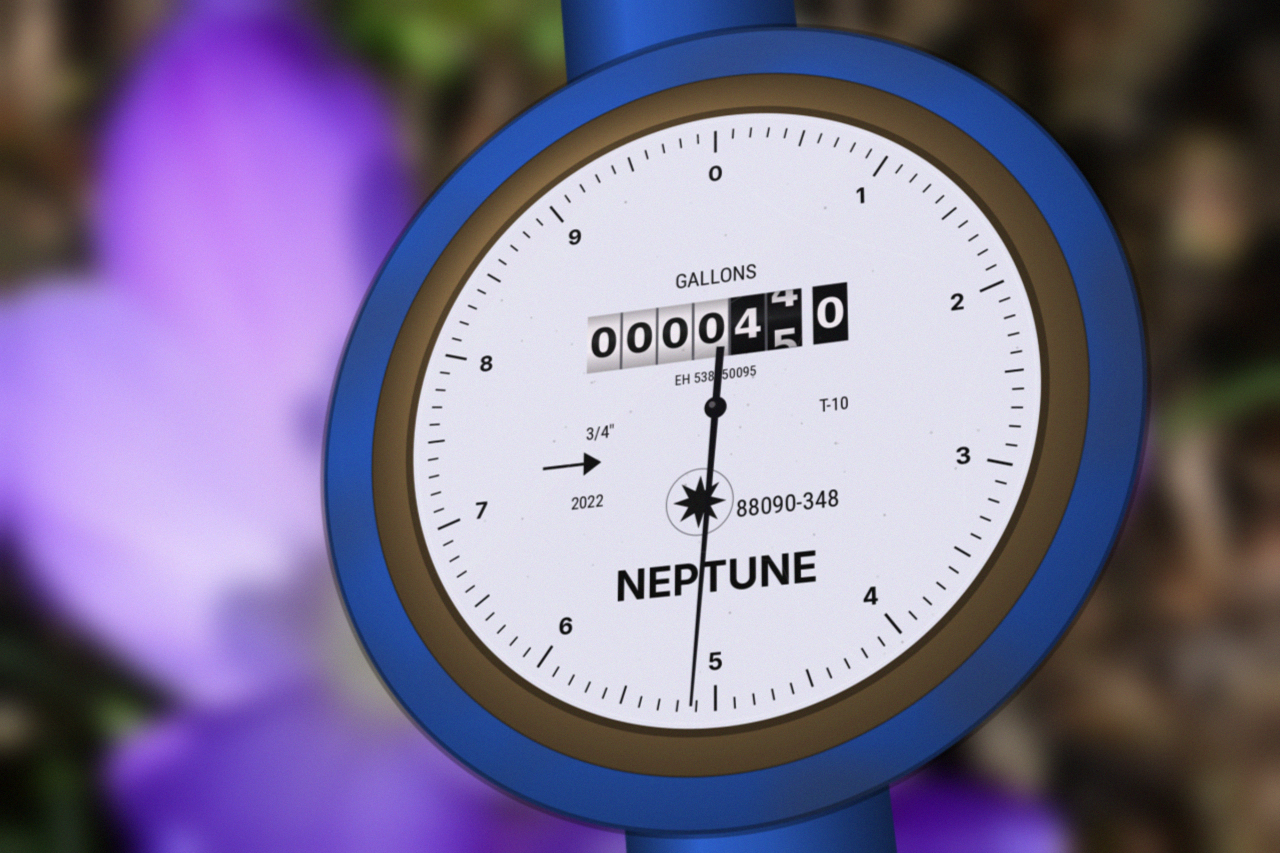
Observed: **445.1** gal
